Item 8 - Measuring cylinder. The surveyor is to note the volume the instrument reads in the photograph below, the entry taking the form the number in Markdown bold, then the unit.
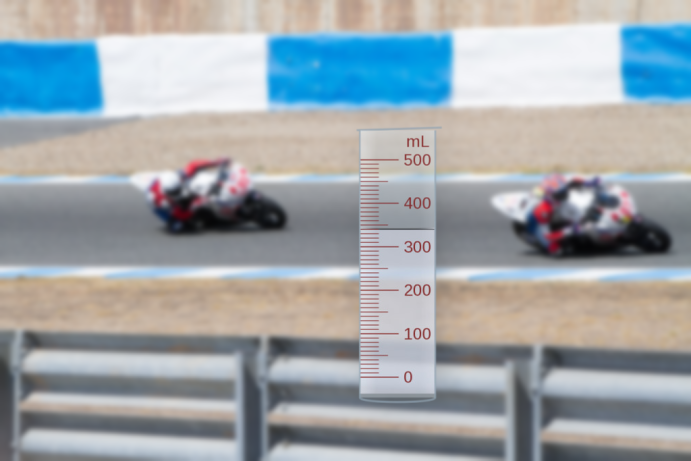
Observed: **340** mL
